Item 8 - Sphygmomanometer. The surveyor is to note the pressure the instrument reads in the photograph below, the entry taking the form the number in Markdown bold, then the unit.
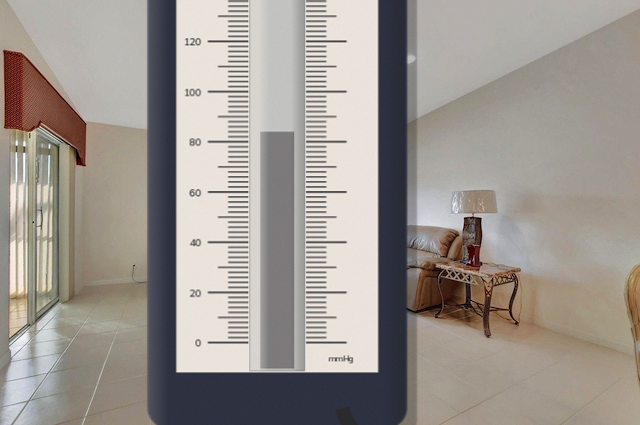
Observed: **84** mmHg
